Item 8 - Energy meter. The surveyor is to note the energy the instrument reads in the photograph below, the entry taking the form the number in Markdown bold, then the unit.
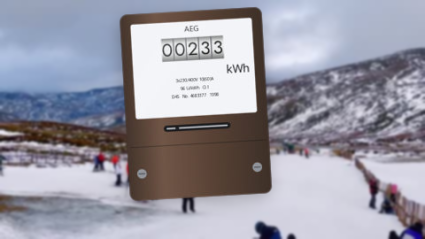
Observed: **233** kWh
